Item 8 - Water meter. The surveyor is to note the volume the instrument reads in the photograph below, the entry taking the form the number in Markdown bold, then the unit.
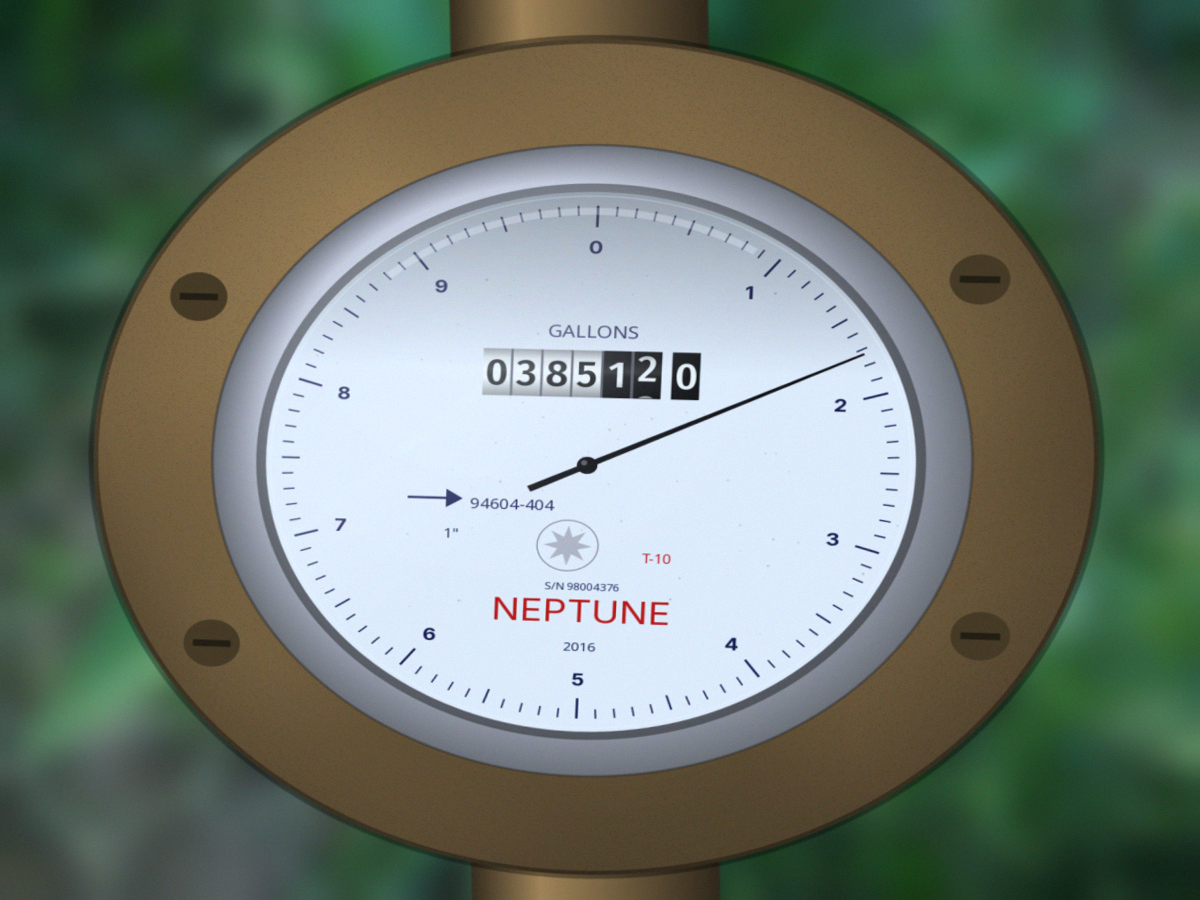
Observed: **385121.7** gal
